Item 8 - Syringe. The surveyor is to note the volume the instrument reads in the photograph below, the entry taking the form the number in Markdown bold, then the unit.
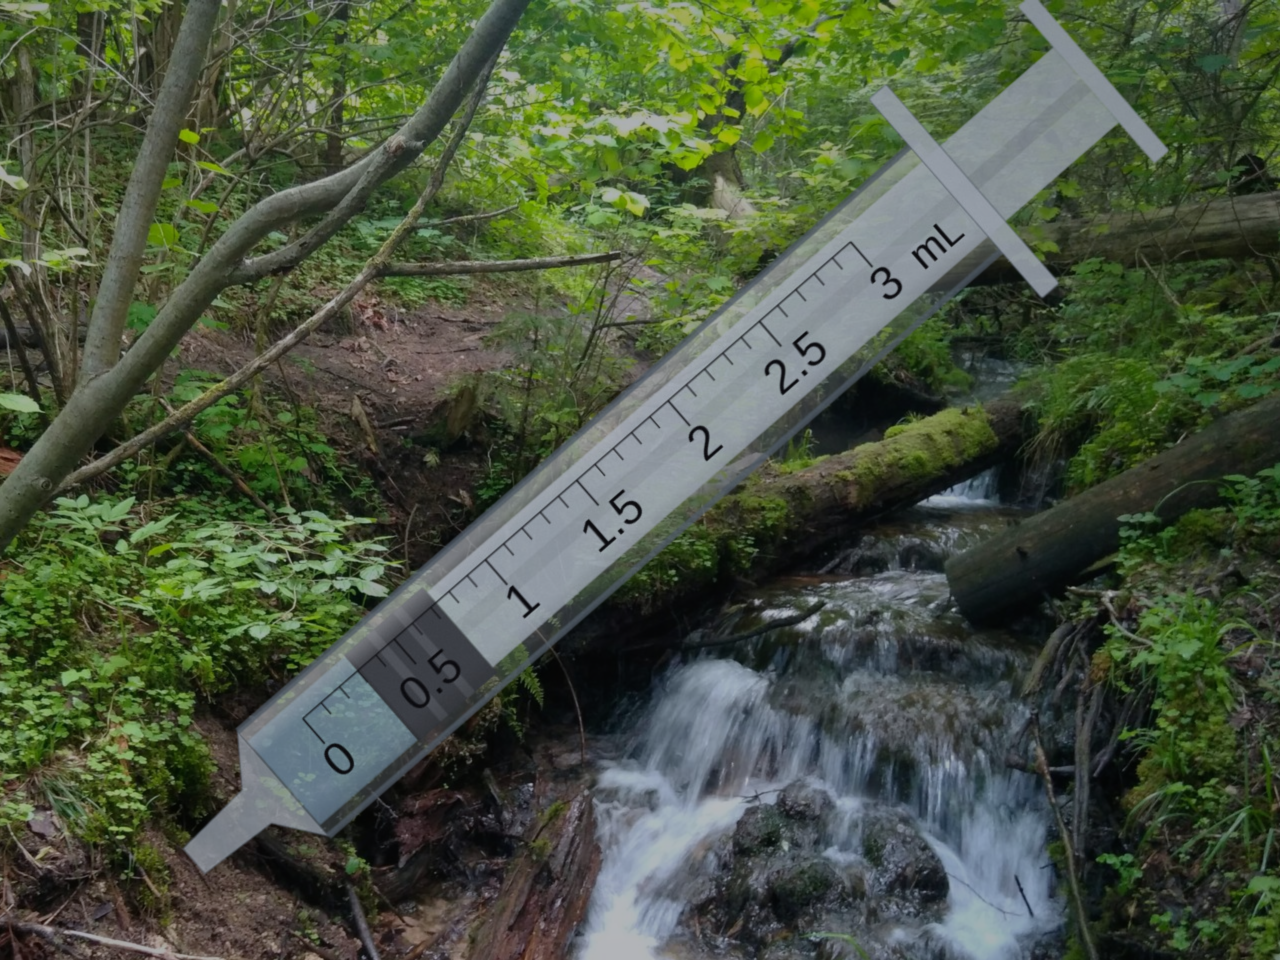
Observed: **0.3** mL
